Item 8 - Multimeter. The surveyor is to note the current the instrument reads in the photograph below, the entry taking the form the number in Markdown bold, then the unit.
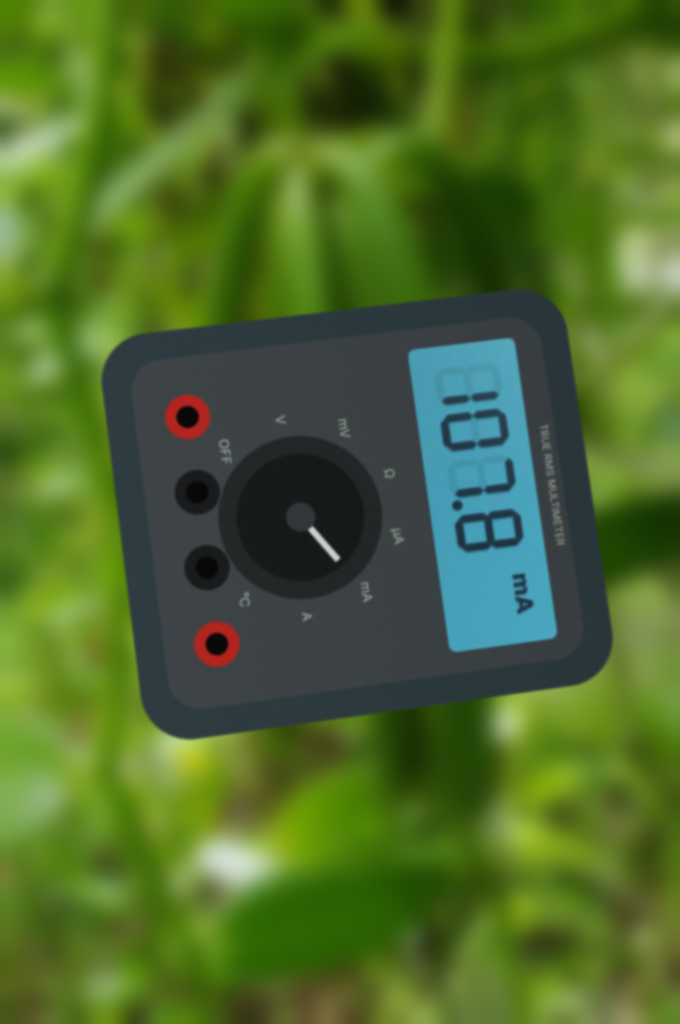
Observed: **107.8** mA
